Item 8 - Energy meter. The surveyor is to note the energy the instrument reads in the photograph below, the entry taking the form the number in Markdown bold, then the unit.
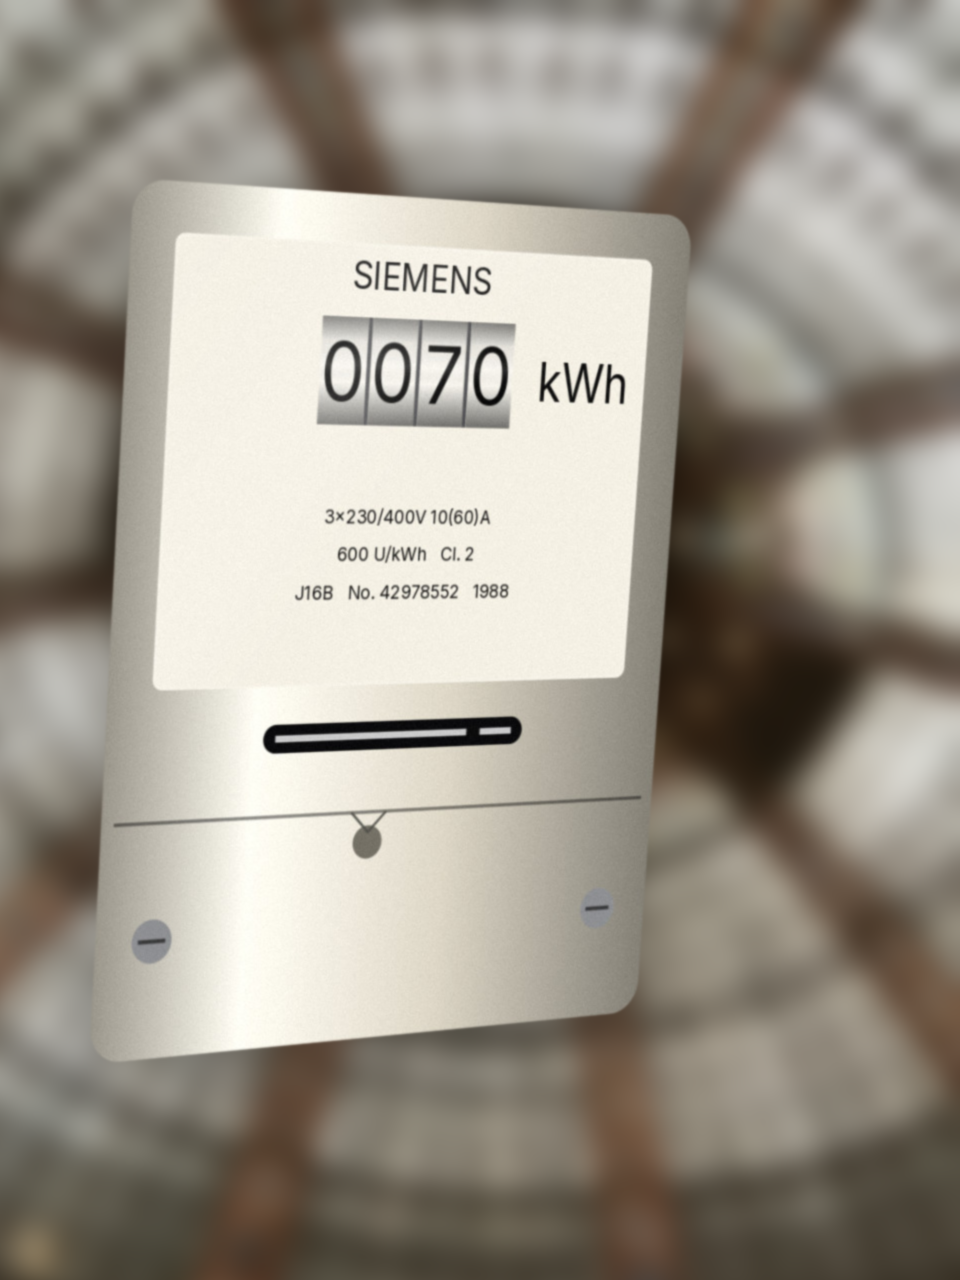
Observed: **70** kWh
